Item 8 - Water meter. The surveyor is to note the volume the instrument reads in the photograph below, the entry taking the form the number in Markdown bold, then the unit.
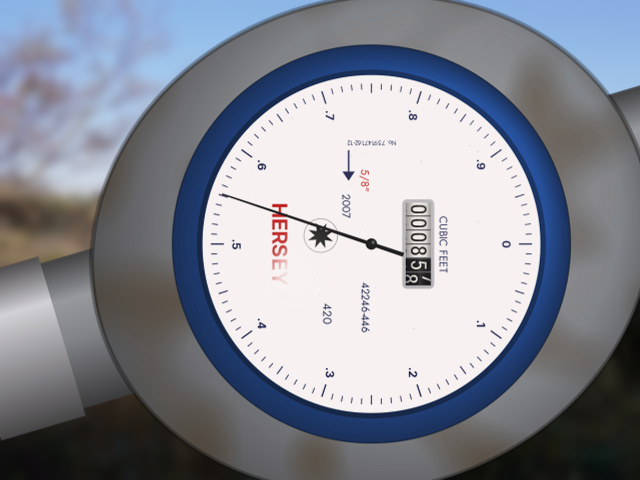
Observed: **857.55** ft³
